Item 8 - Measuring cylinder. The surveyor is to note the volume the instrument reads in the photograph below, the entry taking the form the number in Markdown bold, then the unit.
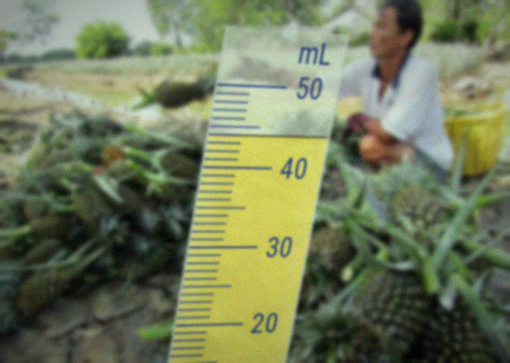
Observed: **44** mL
